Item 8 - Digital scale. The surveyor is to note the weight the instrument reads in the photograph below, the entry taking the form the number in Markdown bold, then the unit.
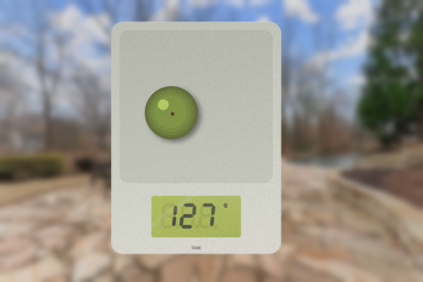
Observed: **127** g
